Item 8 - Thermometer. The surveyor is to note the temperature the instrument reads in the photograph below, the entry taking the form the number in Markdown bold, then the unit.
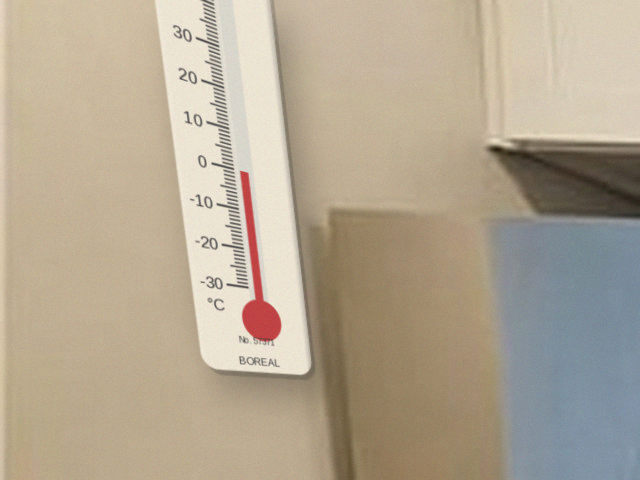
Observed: **0** °C
